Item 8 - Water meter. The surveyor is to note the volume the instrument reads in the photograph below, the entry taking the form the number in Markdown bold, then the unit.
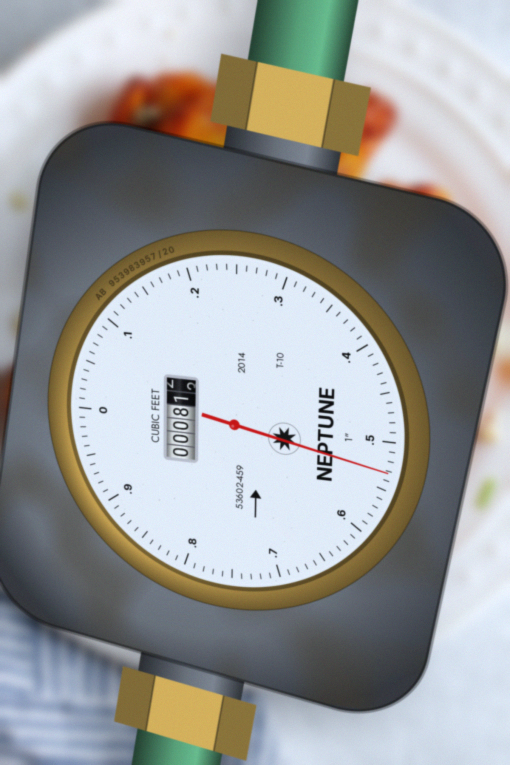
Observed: **812.53** ft³
